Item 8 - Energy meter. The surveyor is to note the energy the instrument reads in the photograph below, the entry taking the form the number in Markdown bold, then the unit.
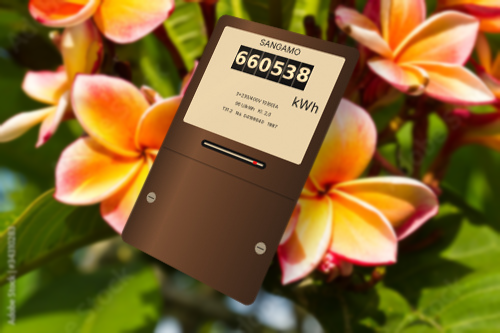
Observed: **660538** kWh
